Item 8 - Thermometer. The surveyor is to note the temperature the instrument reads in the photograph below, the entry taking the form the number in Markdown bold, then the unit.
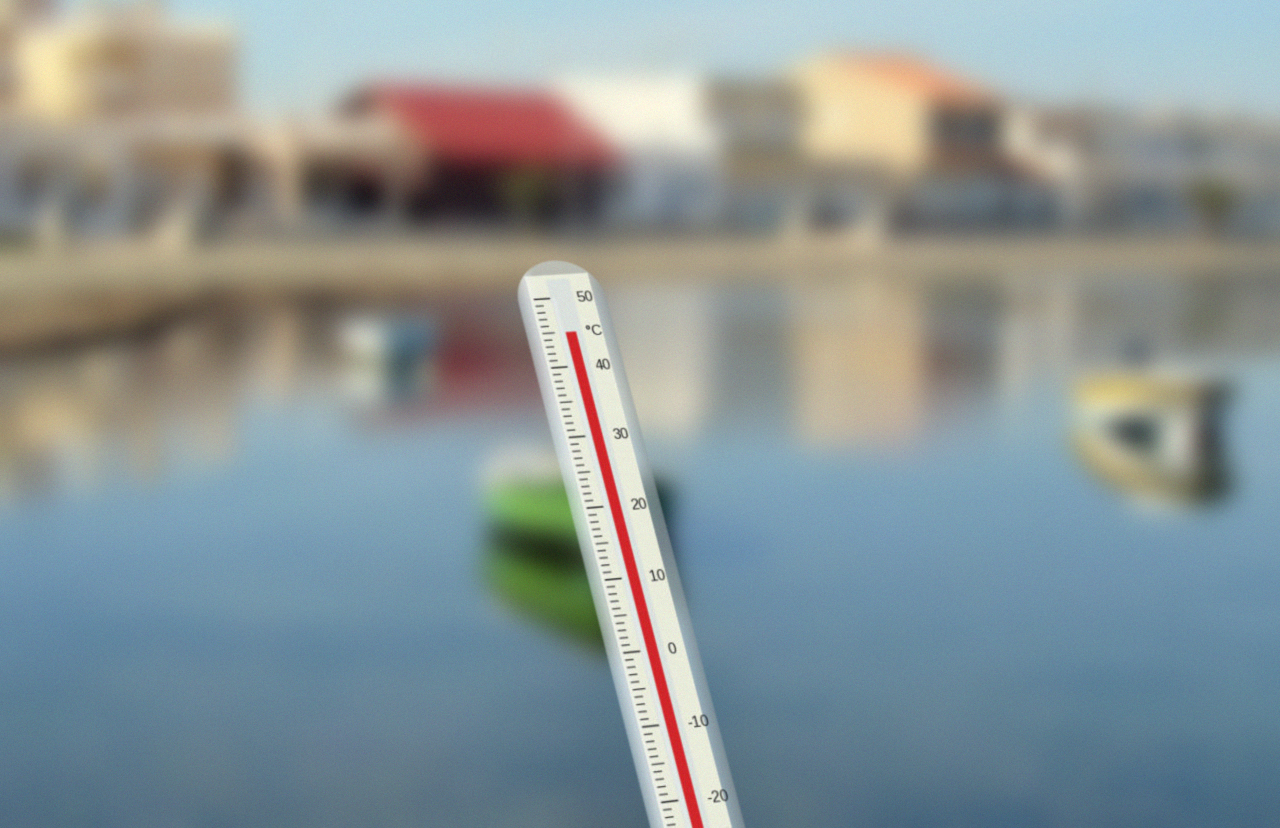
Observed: **45** °C
